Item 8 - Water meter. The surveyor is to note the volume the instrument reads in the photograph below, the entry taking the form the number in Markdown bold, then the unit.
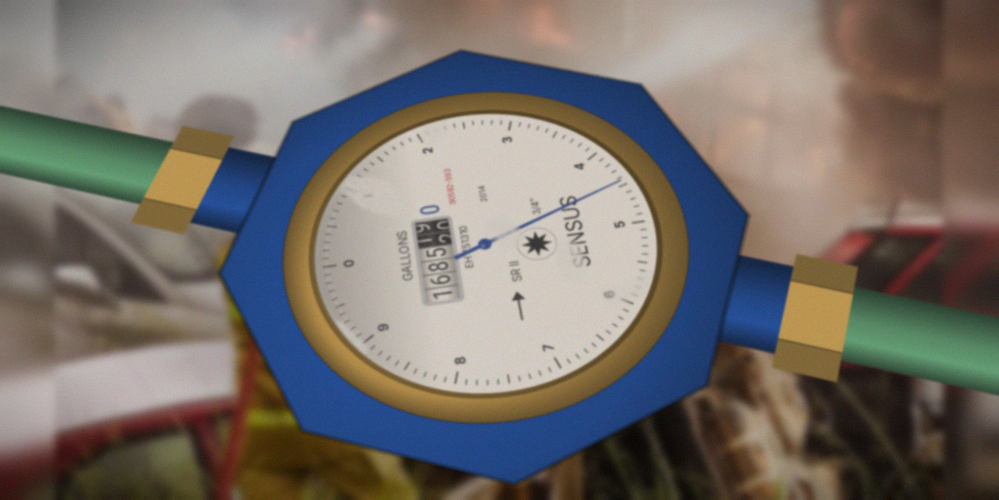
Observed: **1685194.4** gal
